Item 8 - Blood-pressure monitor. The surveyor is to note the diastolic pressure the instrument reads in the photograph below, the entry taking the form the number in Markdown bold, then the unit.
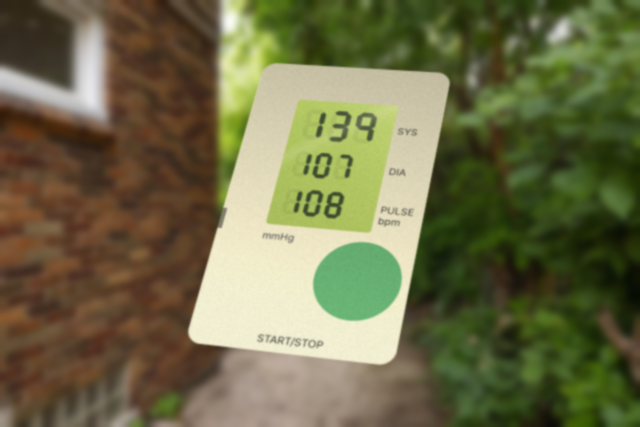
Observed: **107** mmHg
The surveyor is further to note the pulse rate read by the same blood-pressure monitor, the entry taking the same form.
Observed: **108** bpm
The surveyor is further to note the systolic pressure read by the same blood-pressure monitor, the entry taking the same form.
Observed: **139** mmHg
